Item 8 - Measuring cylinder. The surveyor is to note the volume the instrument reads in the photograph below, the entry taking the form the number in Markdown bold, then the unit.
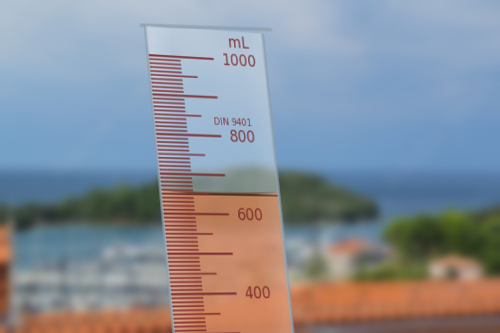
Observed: **650** mL
